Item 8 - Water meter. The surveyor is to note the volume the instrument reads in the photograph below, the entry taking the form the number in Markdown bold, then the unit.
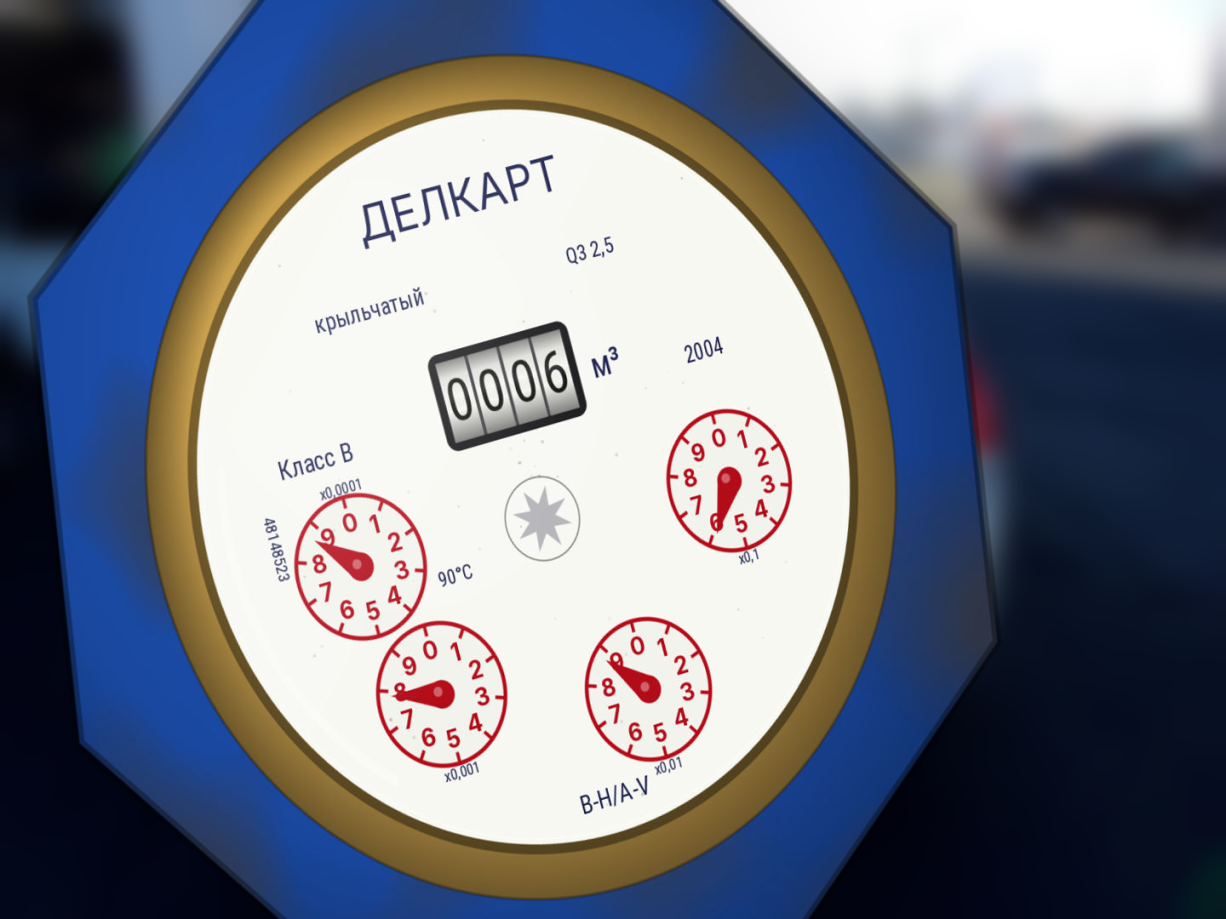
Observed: **6.5878** m³
